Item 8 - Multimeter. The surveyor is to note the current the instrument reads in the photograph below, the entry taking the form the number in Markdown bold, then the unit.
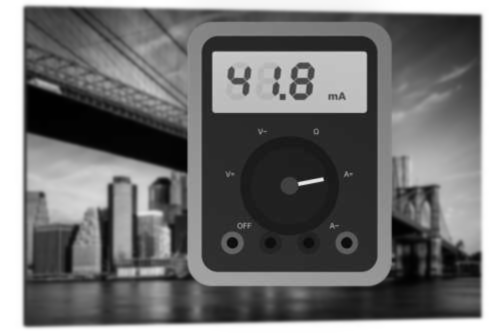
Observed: **41.8** mA
